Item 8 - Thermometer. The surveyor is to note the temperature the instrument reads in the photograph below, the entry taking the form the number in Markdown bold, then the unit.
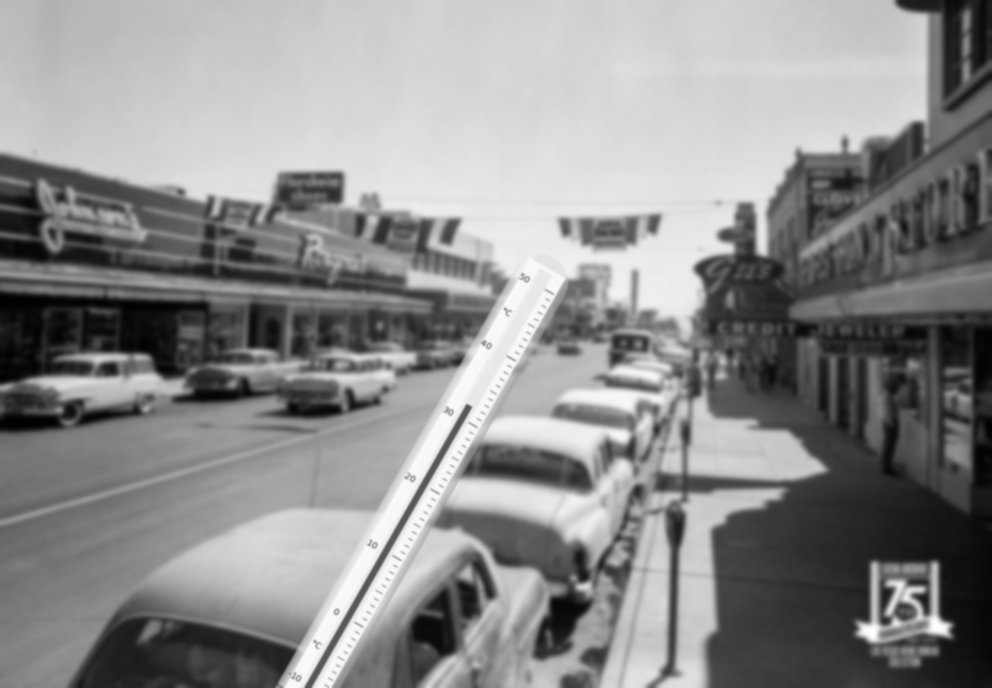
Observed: **32** °C
